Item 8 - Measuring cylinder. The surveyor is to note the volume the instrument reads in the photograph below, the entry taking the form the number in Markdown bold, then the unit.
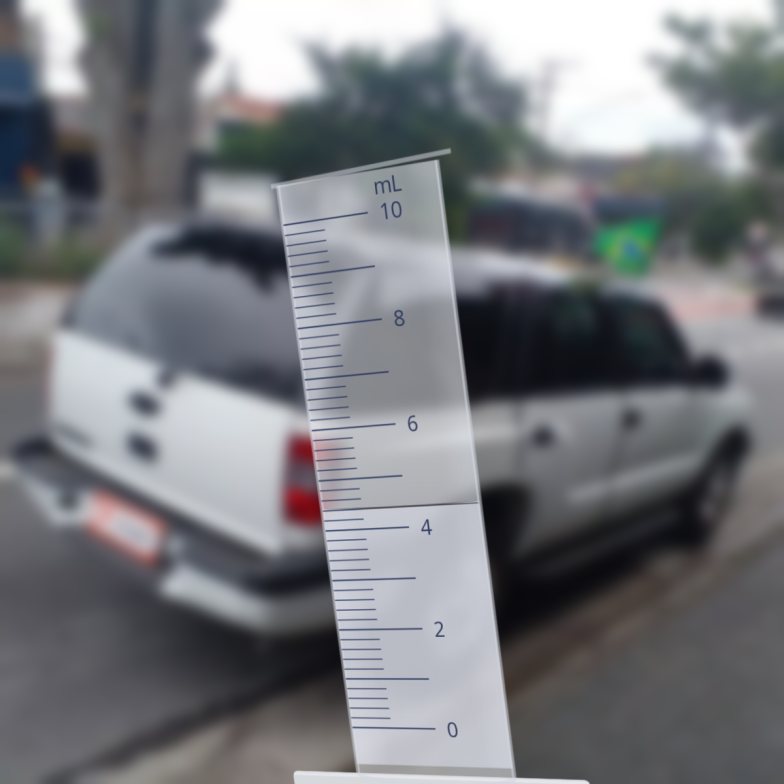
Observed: **4.4** mL
